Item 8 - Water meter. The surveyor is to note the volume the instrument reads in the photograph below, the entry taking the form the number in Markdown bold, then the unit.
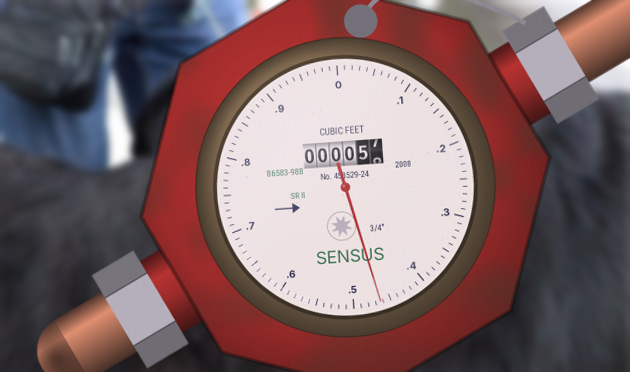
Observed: **57.46** ft³
